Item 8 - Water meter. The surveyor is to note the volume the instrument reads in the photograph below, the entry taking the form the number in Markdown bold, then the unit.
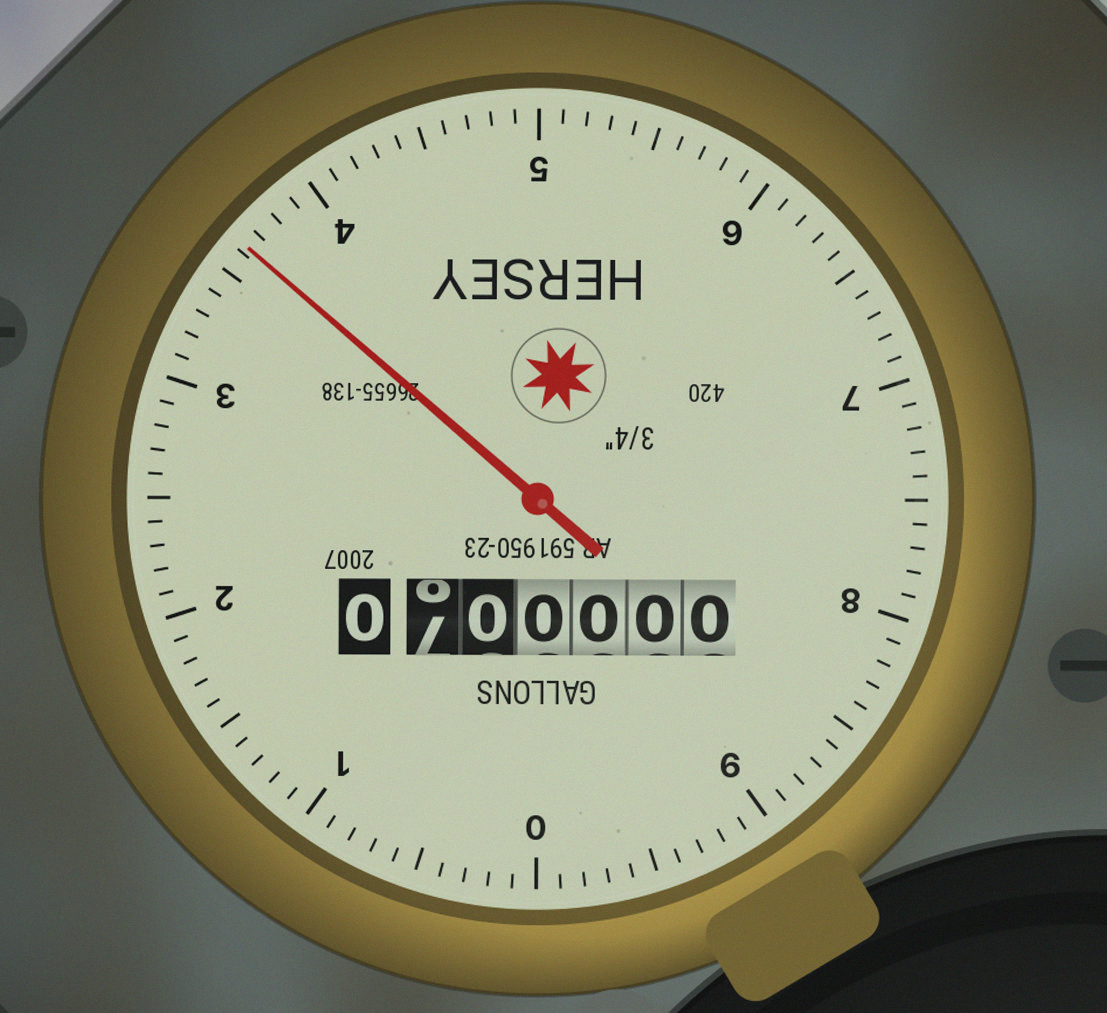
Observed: **73.6** gal
